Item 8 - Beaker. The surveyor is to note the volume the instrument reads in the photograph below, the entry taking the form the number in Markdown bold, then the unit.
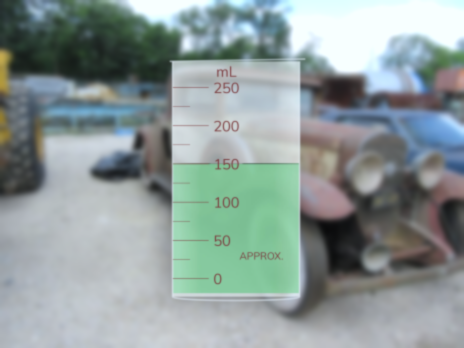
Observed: **150** mL
